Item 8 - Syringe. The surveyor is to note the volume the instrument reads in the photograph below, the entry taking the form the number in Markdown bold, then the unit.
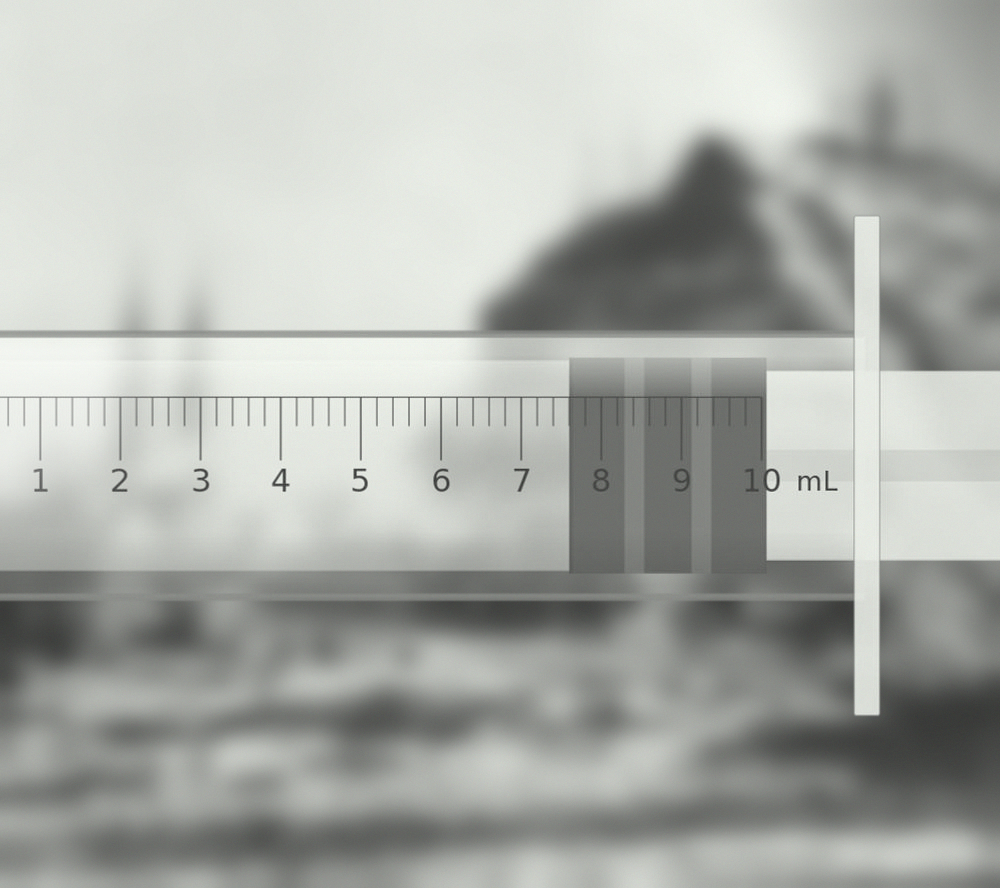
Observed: **7.6** mL
